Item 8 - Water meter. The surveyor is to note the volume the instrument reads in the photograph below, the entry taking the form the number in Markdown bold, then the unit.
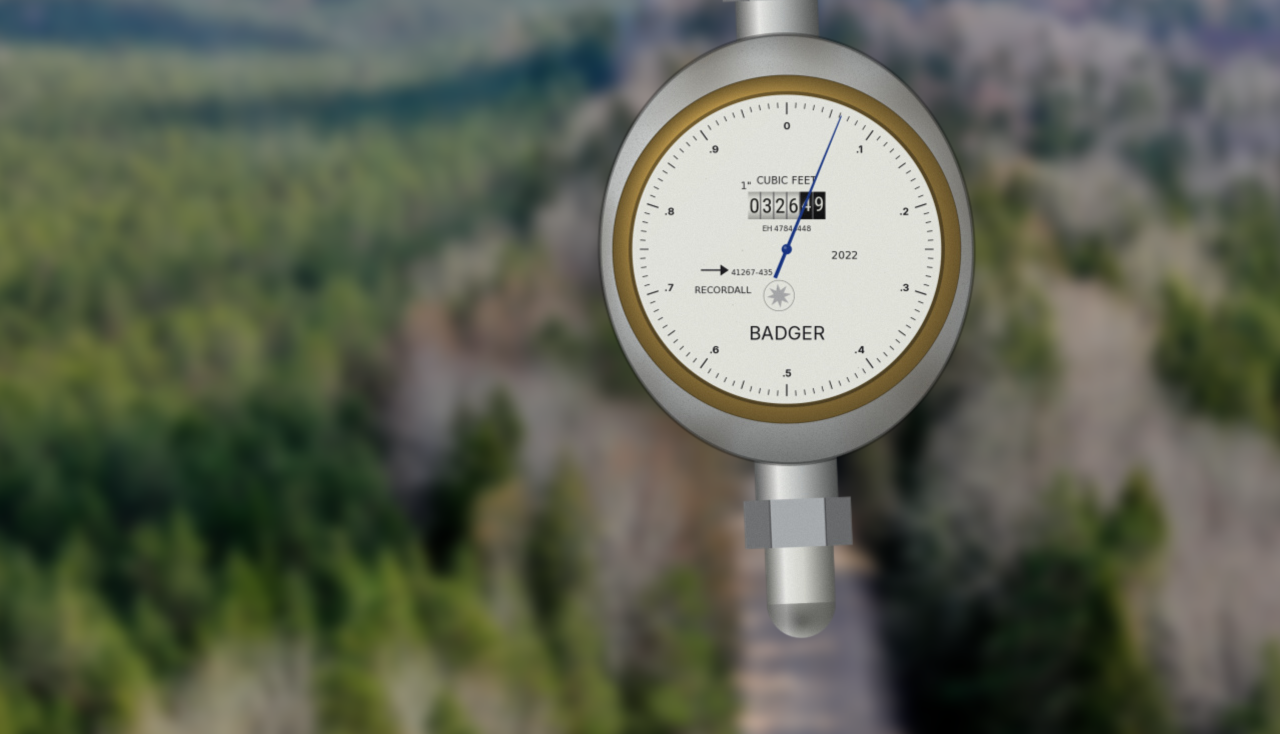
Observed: **32649.06** ft³
